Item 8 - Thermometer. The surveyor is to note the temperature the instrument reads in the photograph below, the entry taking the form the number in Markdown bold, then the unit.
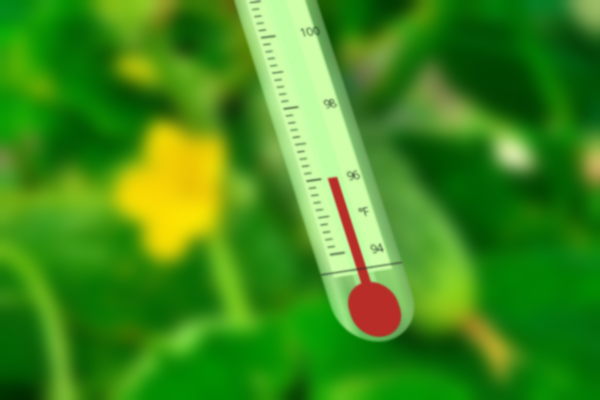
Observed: **96** °F
